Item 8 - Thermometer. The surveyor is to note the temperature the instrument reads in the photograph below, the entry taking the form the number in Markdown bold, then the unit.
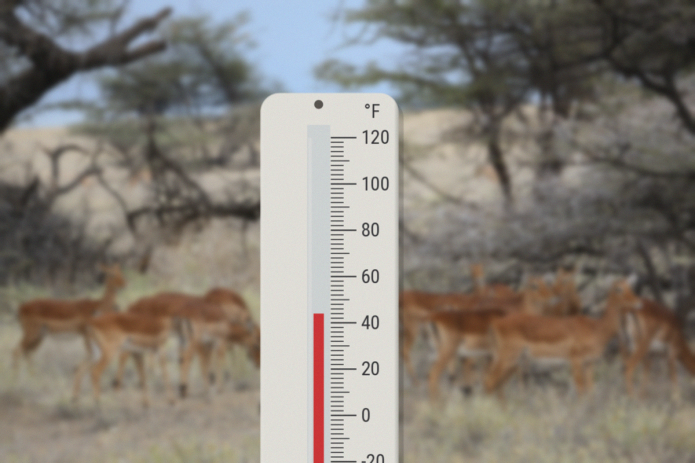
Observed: **44** °F
